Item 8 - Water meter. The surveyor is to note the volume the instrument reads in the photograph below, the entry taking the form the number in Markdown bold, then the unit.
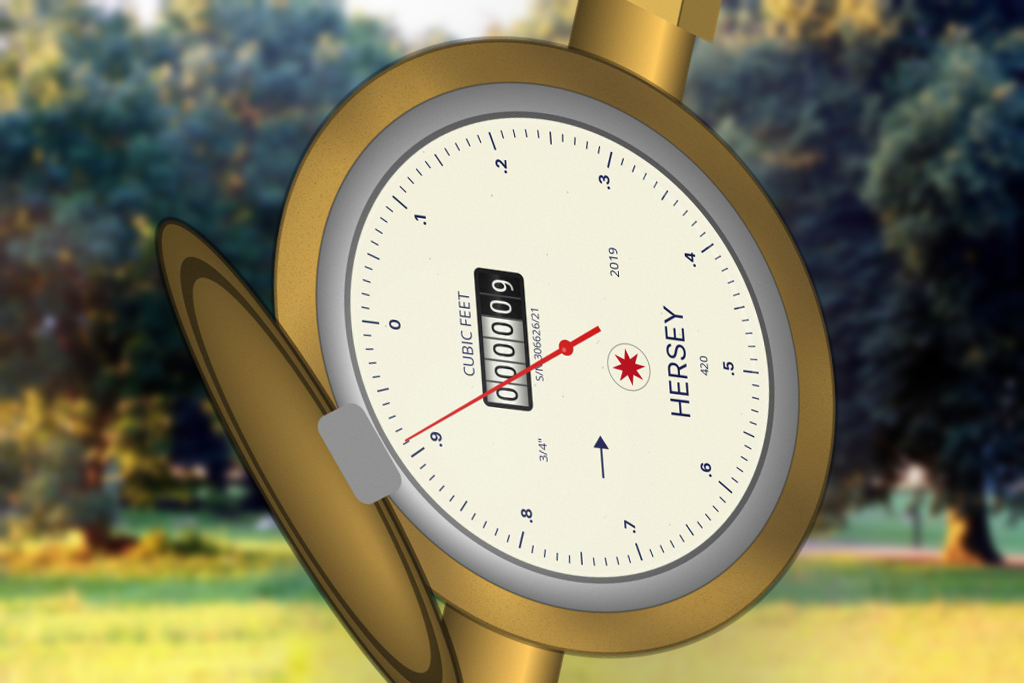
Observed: **8.91** ft³
